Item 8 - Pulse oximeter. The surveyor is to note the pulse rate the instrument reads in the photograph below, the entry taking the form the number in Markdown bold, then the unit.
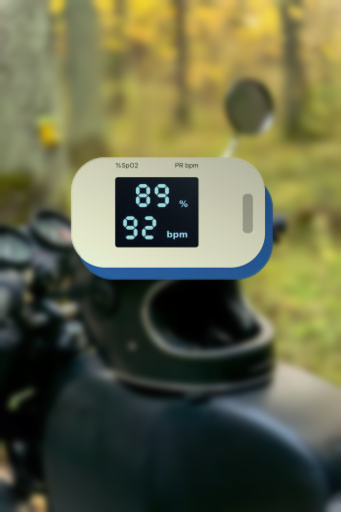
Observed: **92** bpm
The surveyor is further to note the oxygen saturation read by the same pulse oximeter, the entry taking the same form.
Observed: **89** %
